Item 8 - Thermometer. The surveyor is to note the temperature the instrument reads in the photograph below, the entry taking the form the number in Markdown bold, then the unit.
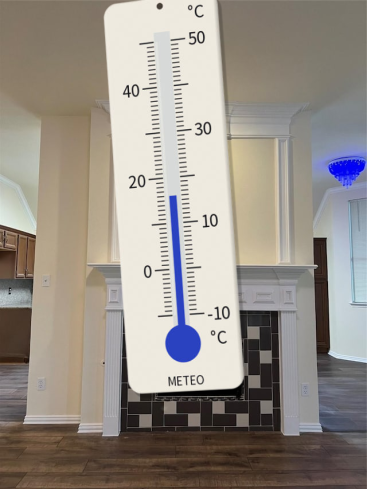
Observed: **16** °C
